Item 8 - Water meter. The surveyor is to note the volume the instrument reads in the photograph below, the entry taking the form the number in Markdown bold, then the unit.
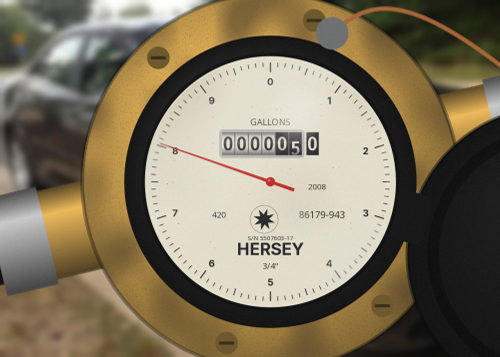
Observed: **48.0** gal
